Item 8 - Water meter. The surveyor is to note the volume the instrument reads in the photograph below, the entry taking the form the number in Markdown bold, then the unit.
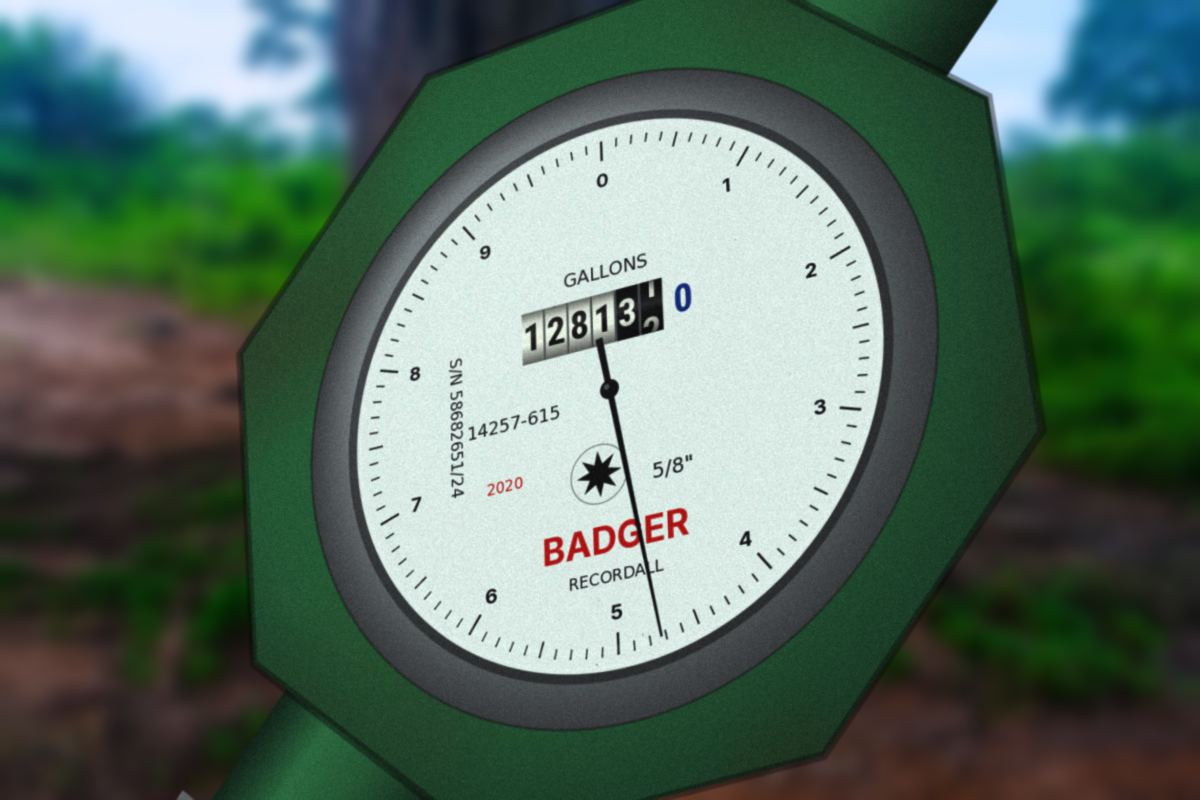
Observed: **1281314.7** gal
